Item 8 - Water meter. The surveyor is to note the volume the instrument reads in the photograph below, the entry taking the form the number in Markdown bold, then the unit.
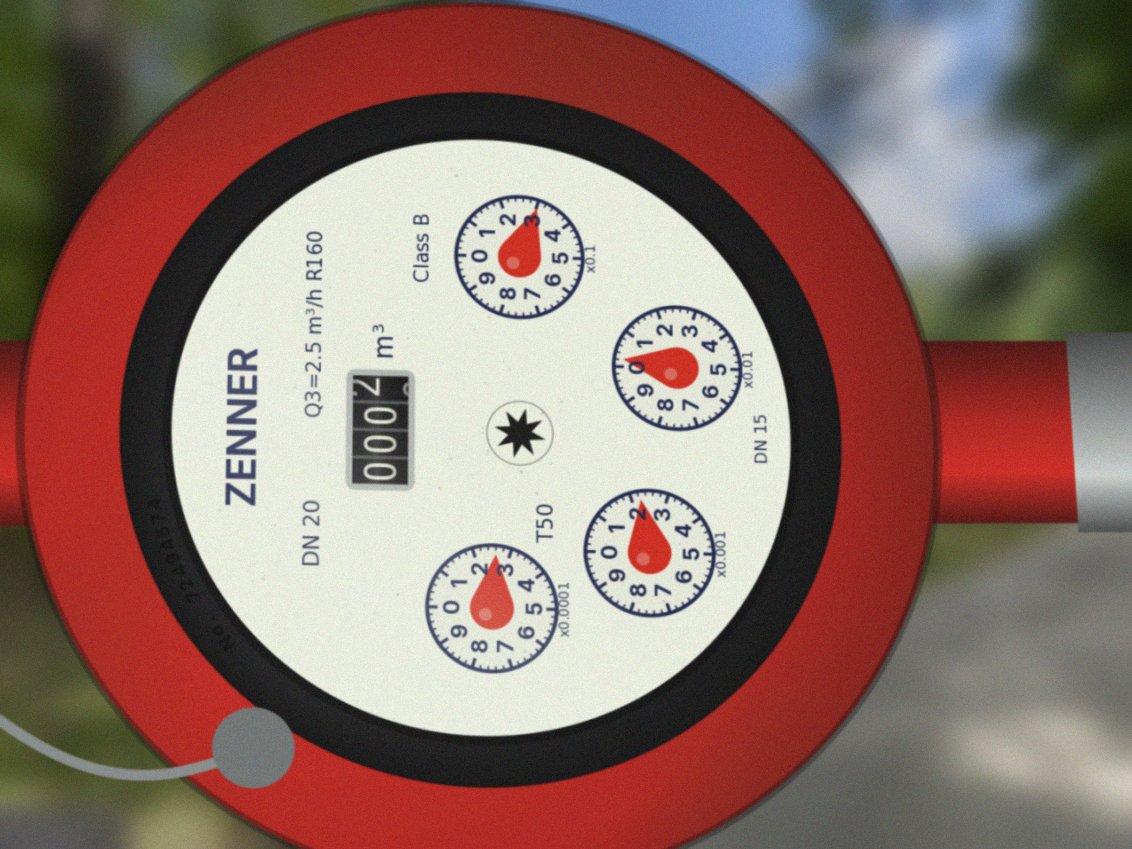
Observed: **2.3022** m³
